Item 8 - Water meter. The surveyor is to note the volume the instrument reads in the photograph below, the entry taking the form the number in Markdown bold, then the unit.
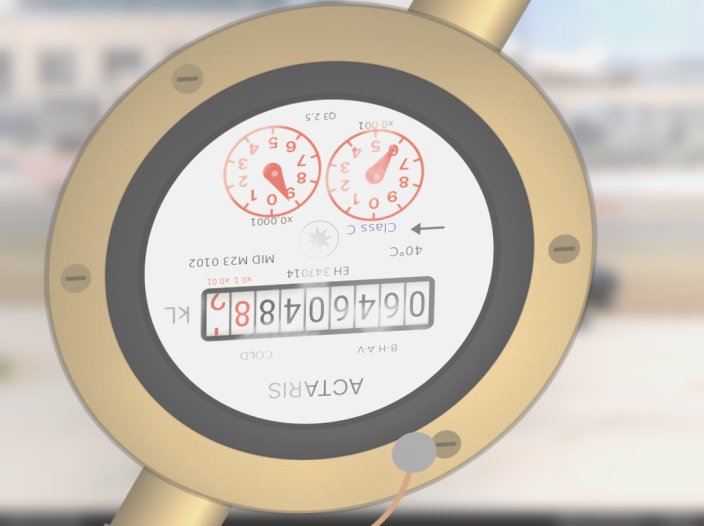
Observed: **646048.8159** kL
